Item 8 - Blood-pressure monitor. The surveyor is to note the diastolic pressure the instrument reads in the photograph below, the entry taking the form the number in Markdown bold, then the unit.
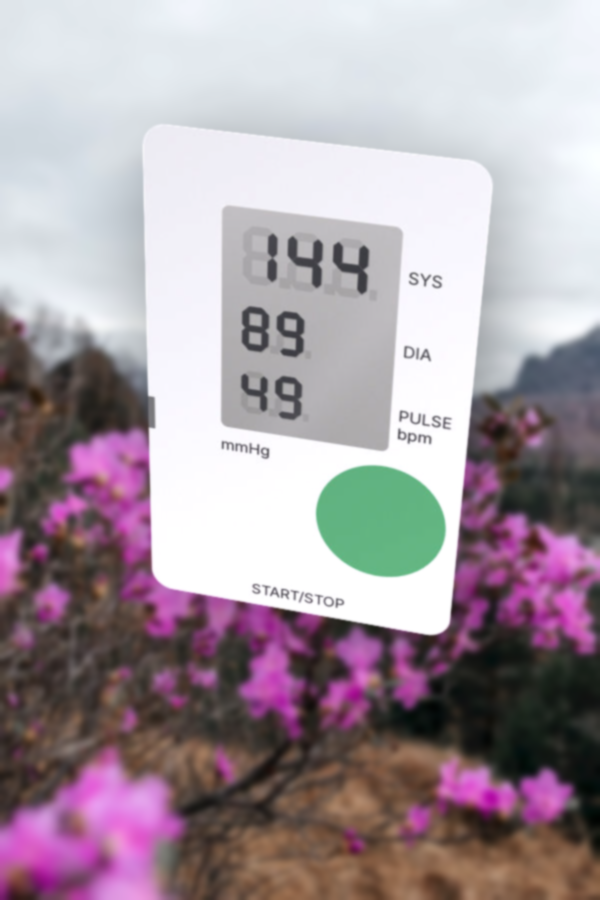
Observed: **89** mmHg
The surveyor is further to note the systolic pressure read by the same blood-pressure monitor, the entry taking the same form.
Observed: **144** mmHg
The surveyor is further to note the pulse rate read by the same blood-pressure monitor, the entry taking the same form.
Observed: **49** bpm
